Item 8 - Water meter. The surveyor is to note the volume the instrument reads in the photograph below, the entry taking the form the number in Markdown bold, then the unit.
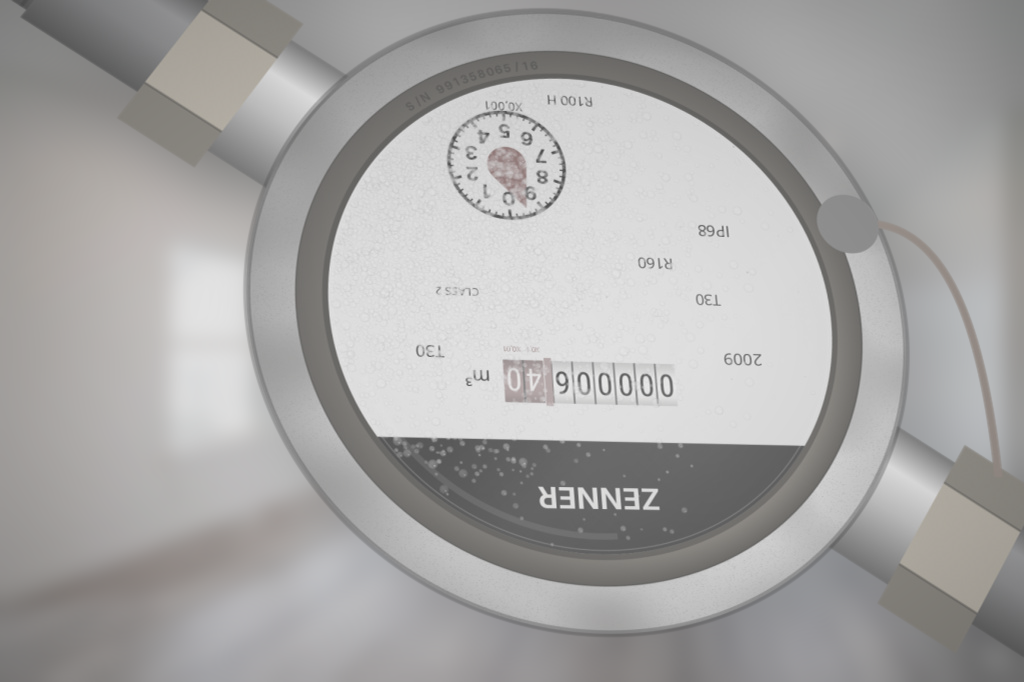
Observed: **6.399** m³
